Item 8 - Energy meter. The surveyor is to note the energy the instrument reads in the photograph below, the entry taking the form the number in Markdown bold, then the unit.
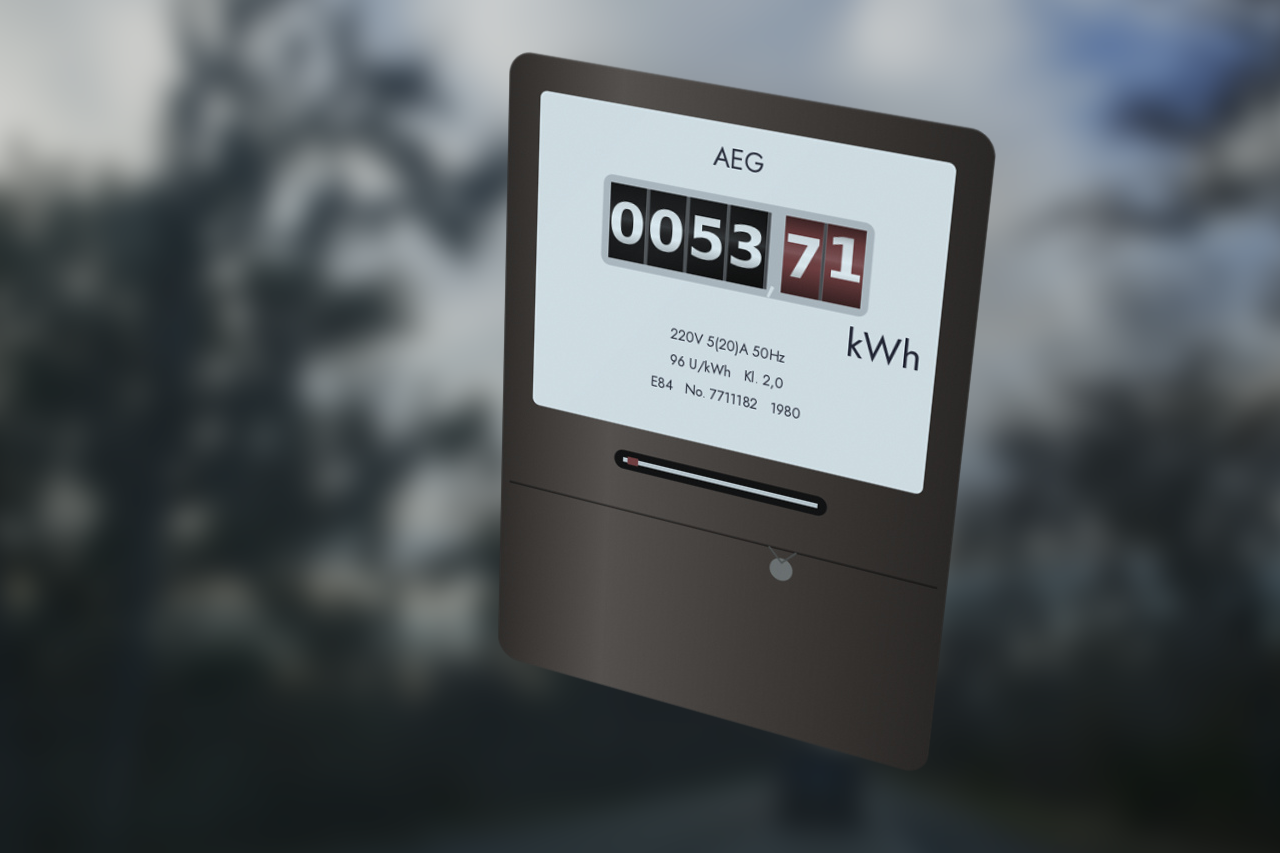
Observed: **53.71** kWh
